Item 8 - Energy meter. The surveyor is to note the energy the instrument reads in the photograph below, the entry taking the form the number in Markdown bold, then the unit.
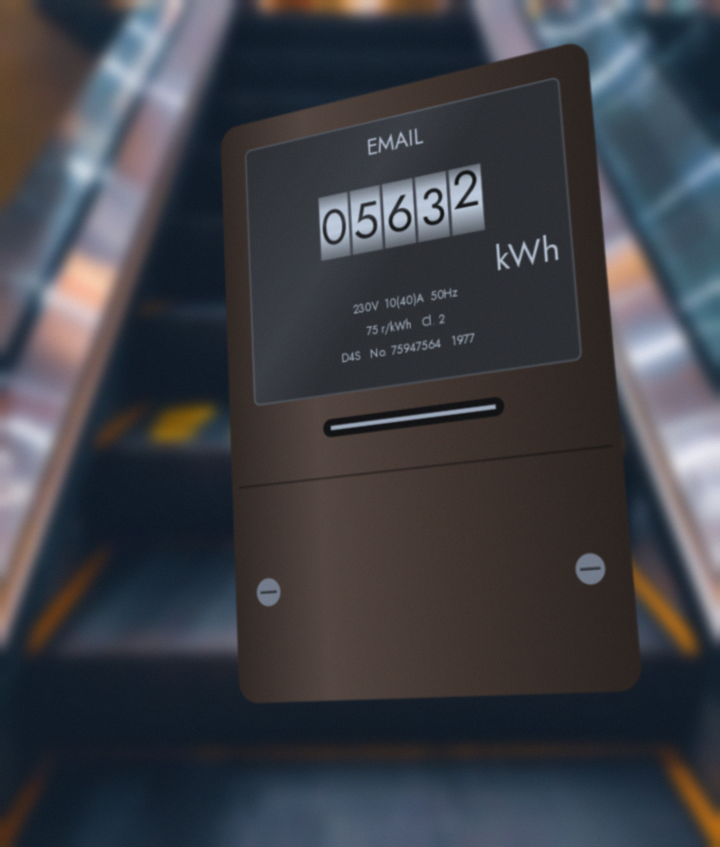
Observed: **5632** kWh
